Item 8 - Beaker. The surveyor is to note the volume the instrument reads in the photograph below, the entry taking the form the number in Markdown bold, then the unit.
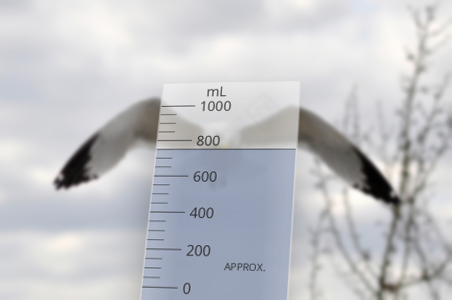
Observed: **750** mL
